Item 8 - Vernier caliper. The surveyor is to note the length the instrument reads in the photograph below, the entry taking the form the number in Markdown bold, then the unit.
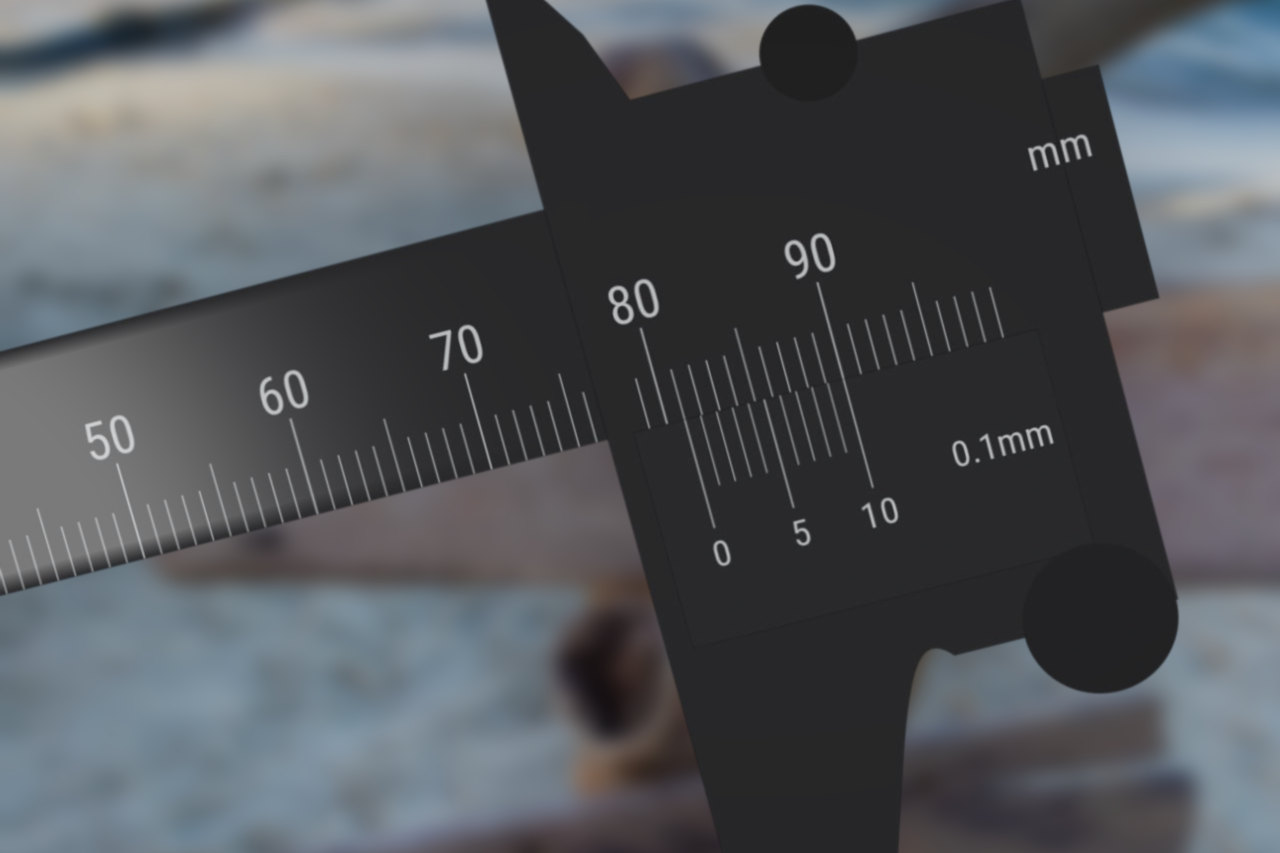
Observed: **81.0** mm
